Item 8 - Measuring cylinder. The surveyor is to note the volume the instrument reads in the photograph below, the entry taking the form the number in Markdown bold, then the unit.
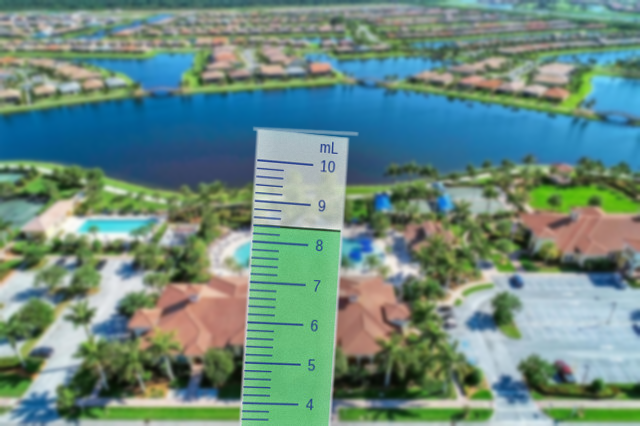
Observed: **8.4** mL
